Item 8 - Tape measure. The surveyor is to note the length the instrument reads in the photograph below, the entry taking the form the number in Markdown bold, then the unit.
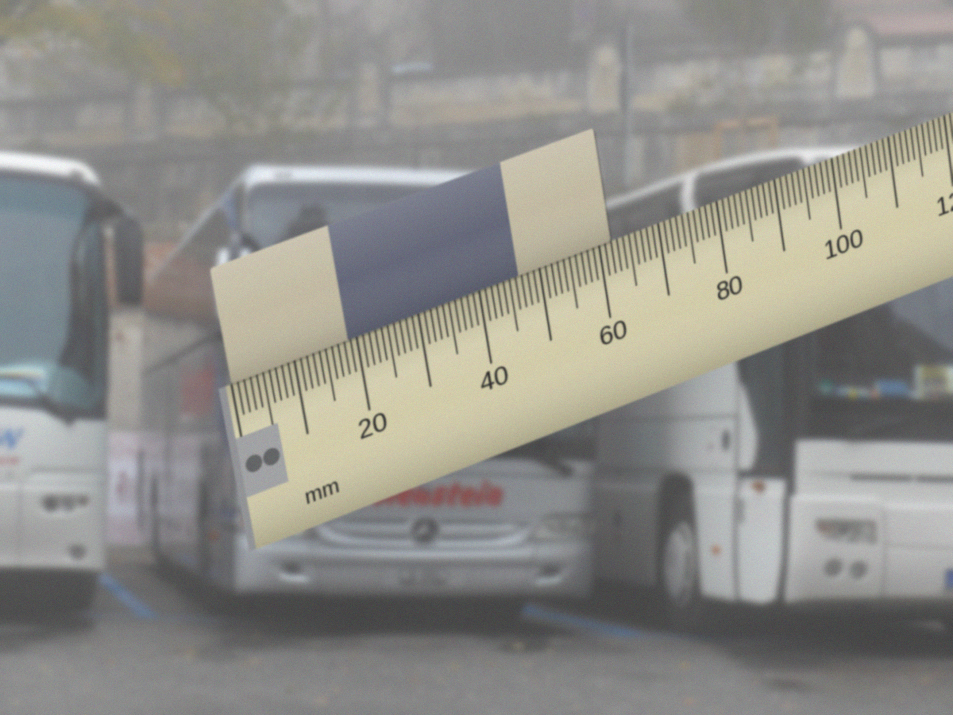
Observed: **62** mm
